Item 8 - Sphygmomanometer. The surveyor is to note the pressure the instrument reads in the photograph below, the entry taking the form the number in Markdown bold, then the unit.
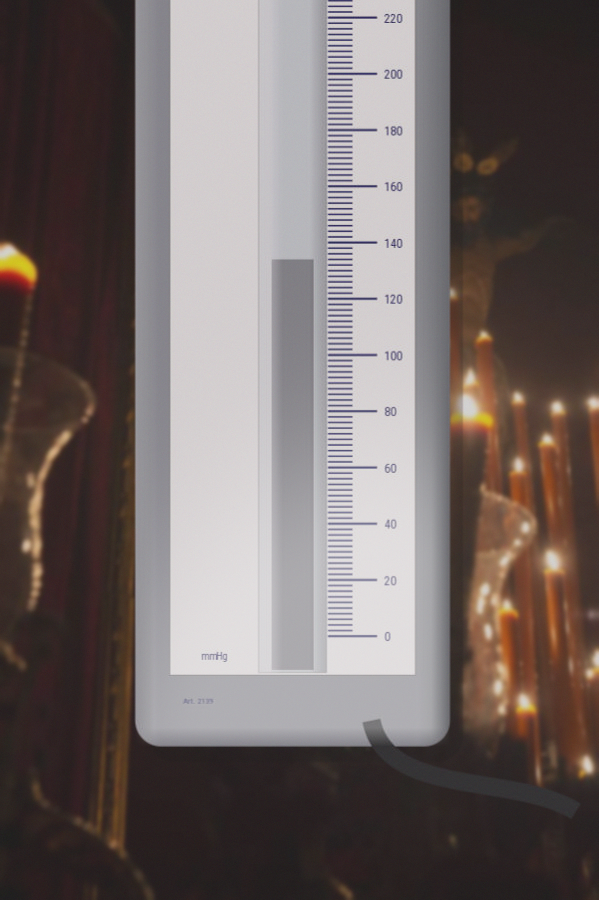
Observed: **134** mmHg
